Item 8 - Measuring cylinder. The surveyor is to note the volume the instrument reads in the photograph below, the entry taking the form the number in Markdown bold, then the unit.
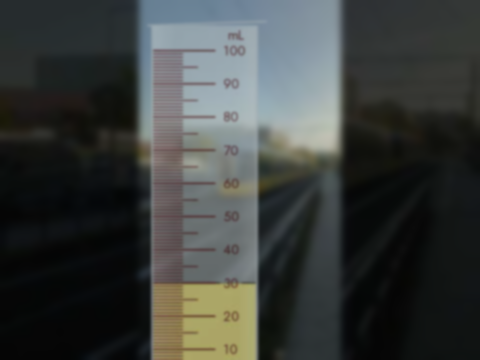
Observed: **30** mL
